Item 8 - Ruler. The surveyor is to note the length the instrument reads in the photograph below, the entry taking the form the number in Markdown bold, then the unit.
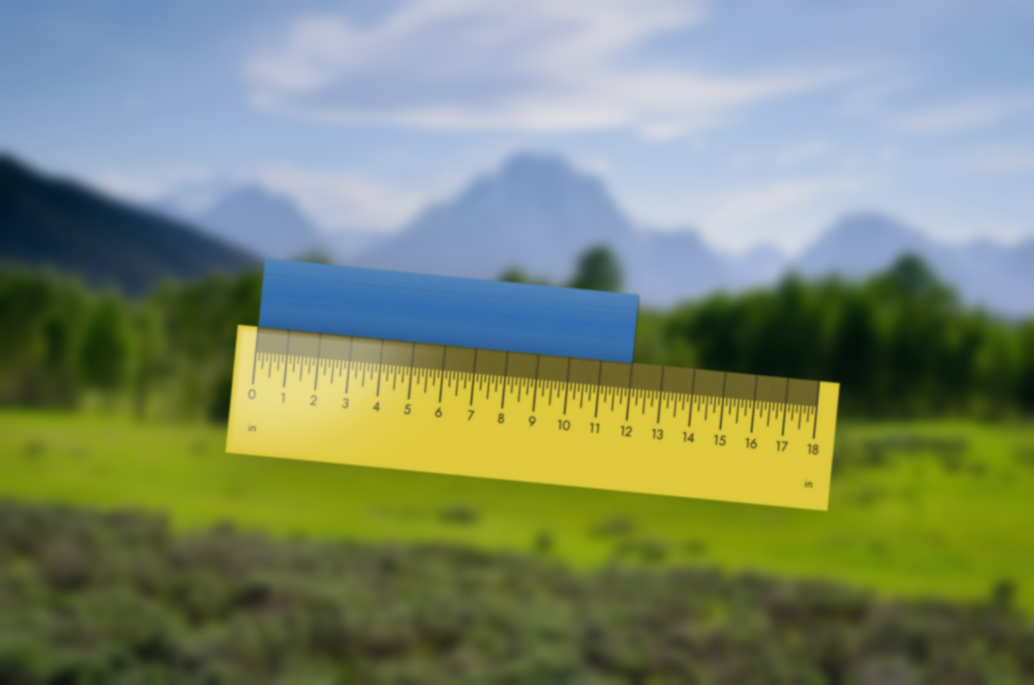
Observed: **12** in
